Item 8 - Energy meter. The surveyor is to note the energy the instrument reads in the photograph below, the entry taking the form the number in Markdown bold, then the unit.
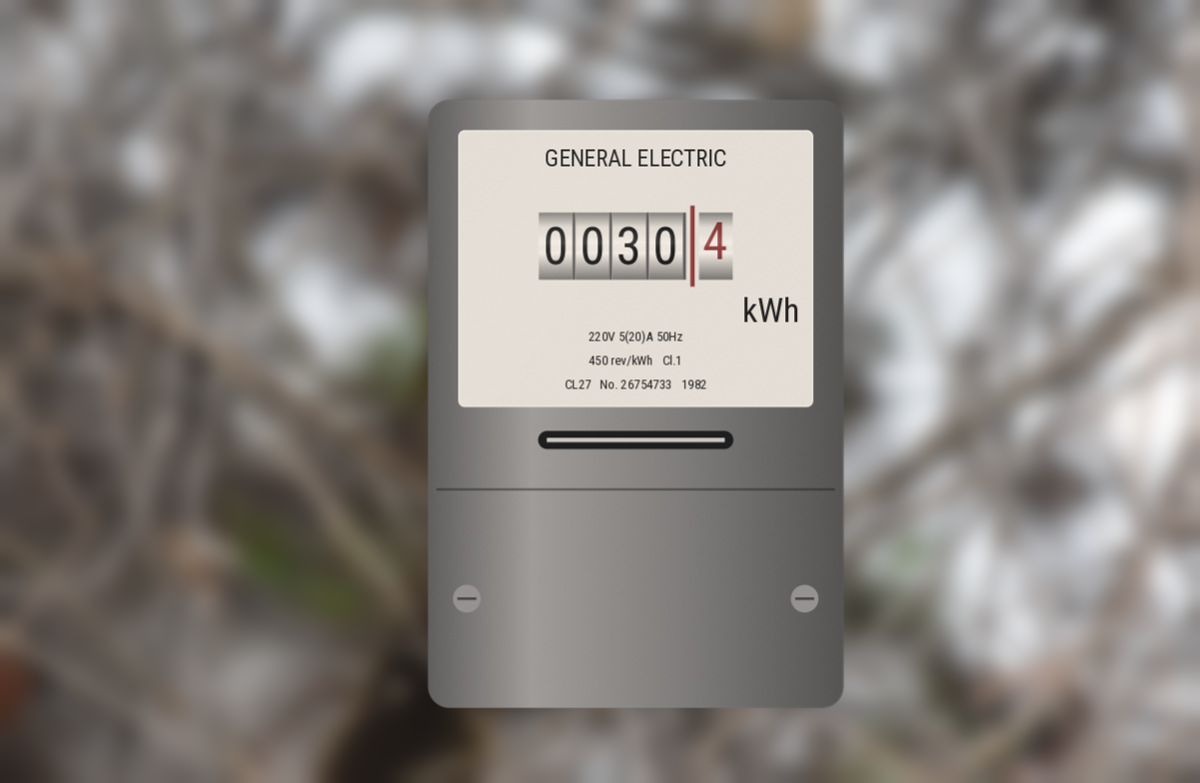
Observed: **30.4** kWh
